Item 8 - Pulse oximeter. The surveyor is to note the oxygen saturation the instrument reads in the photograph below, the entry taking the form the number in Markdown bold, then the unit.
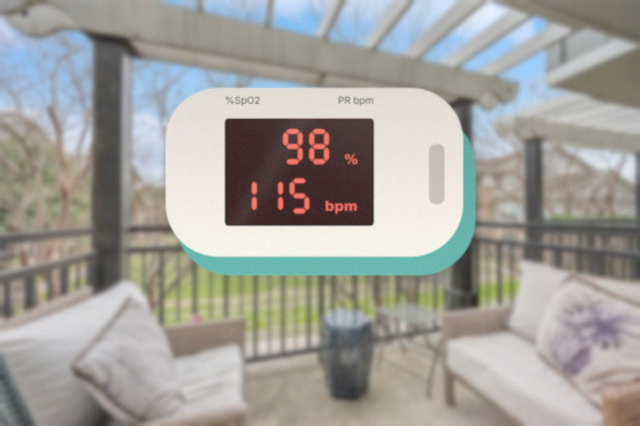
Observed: **98** %
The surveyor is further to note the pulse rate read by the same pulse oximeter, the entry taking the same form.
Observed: **115** bpm
